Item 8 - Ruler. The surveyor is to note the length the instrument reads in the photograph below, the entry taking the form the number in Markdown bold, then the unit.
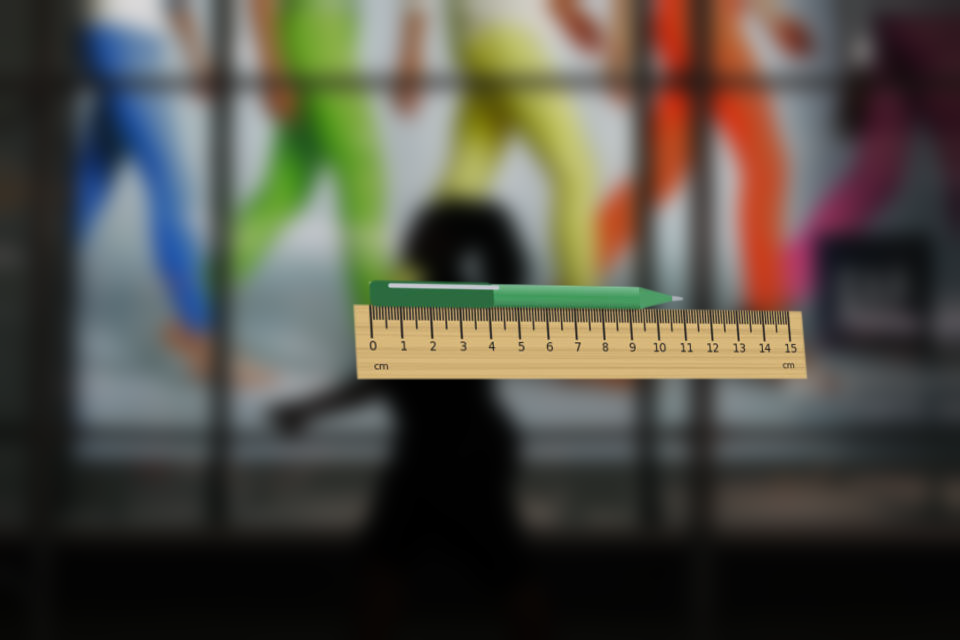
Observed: **11** cm
